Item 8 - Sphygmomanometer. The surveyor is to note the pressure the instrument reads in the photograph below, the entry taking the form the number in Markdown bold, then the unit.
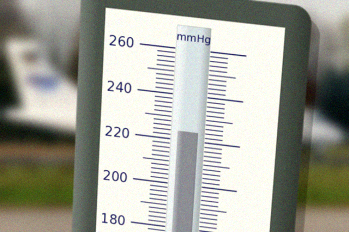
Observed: **224** mmHg
